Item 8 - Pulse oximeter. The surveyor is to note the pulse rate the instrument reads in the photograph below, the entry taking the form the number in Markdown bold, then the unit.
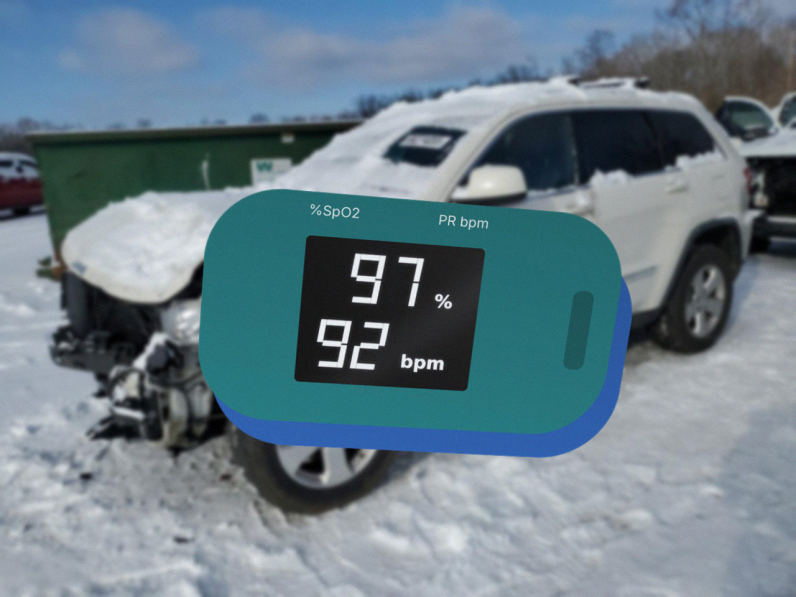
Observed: **92** bpm
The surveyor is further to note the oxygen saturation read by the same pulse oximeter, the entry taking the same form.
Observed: **97** %
